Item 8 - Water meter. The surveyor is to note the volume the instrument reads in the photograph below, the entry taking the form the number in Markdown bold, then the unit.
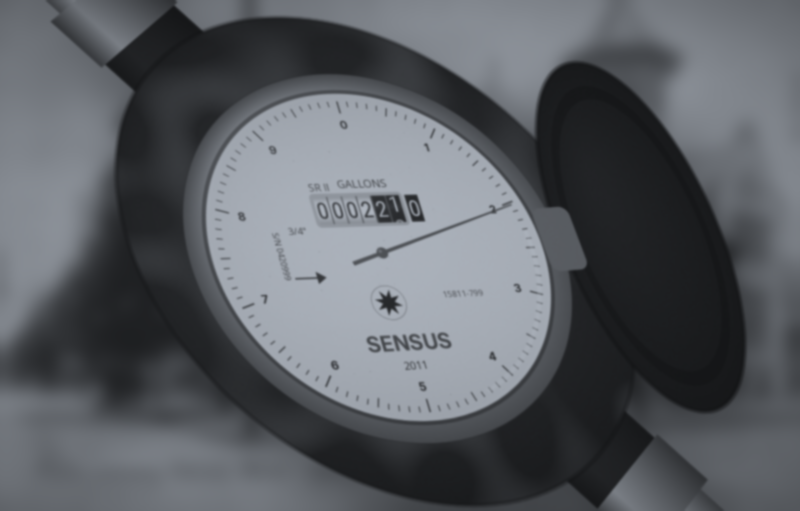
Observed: **2212.0** gal
